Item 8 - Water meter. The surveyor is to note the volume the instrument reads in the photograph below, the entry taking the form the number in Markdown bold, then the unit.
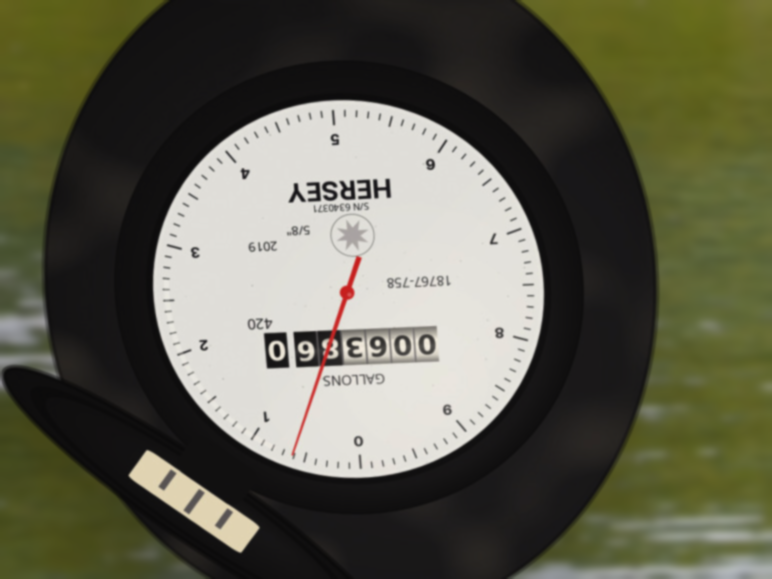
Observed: **63860.6** gal
